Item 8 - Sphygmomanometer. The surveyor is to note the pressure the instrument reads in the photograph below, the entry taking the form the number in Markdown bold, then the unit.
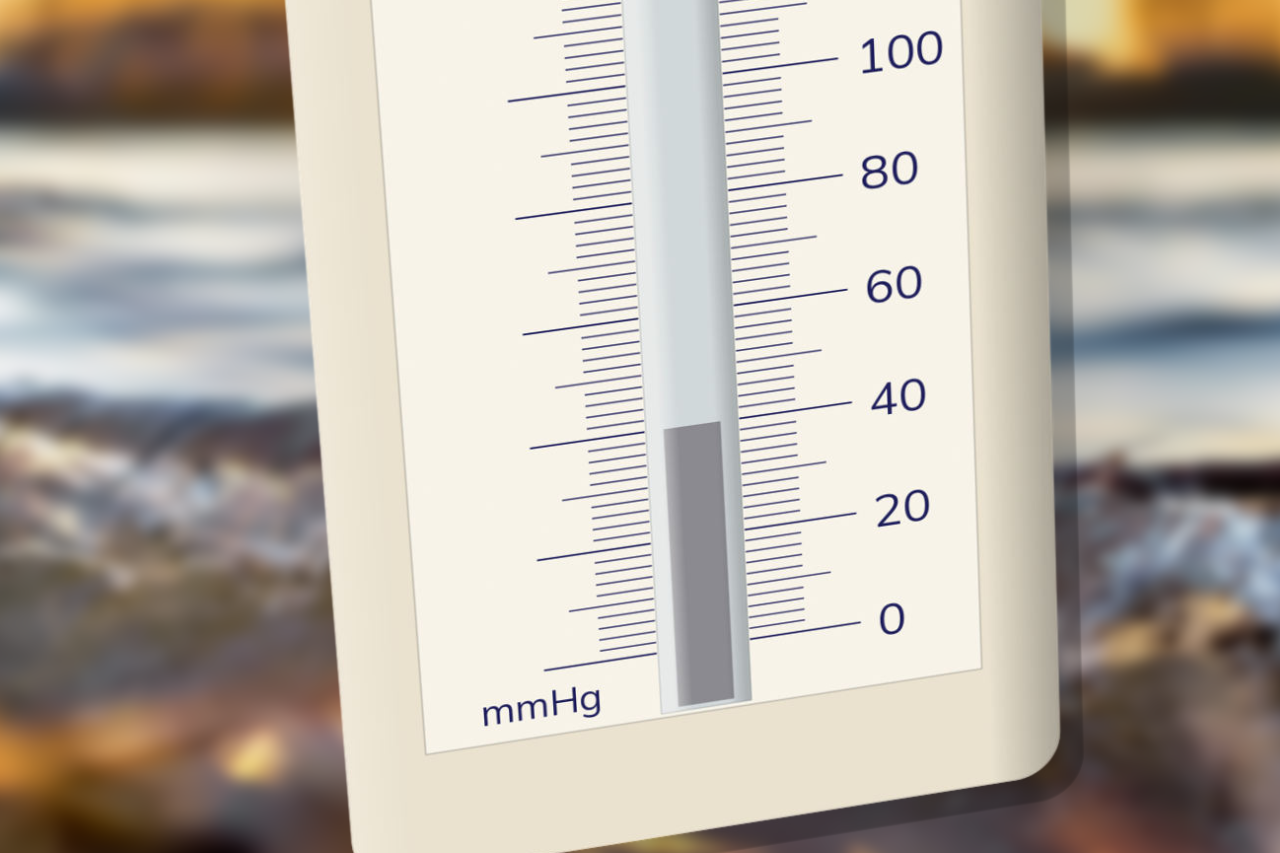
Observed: **40** mmHg
